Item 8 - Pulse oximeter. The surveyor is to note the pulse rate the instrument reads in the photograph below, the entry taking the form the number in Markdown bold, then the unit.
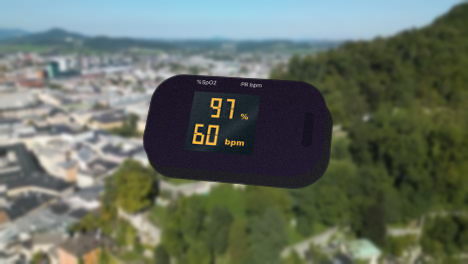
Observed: **60** bpm
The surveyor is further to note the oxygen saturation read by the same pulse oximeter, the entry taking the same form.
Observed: **97** %
